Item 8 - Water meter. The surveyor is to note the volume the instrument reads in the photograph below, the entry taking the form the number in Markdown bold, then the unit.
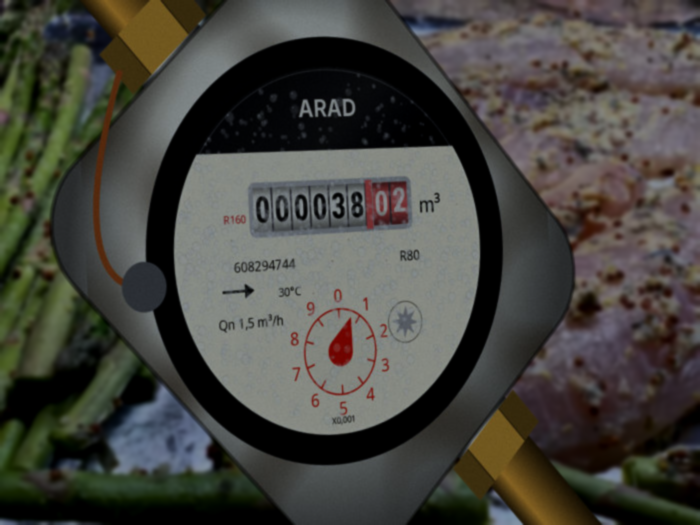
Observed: **38.020** m³
